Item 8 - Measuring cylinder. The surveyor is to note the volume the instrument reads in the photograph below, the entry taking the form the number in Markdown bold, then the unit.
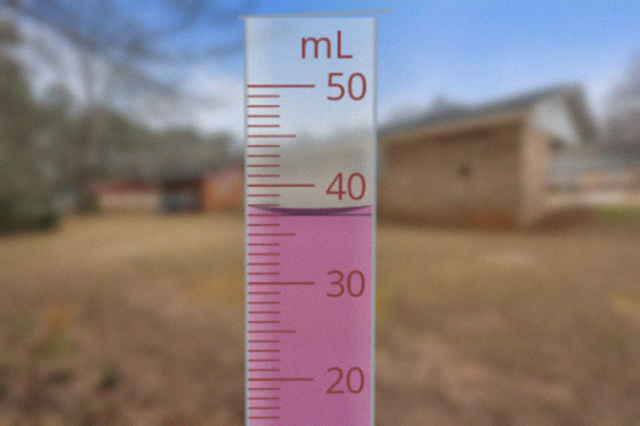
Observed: **37** mL
